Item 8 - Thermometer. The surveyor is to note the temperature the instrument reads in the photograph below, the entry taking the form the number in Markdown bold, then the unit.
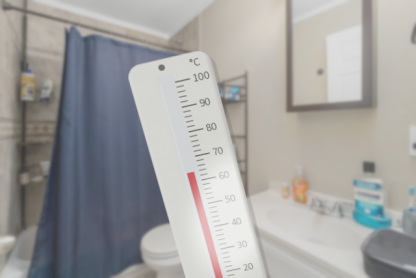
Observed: **64** °C
